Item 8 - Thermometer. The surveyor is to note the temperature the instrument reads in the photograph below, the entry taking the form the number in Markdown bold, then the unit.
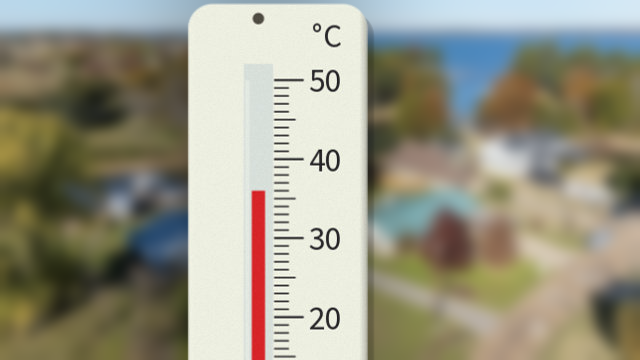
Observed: **36** °C
